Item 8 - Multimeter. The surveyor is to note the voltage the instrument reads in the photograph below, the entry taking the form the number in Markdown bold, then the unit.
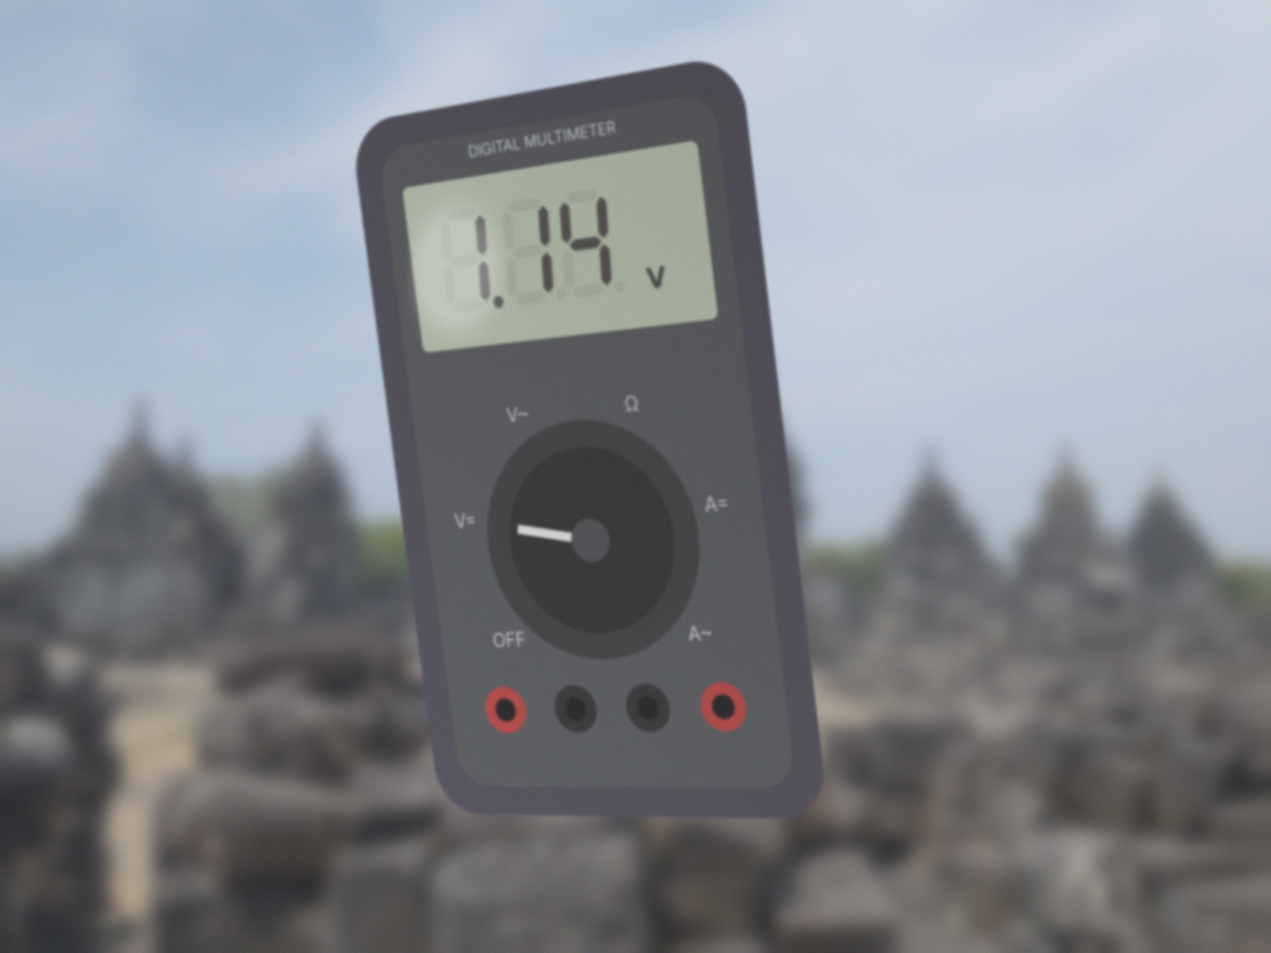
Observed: **1.14** V
